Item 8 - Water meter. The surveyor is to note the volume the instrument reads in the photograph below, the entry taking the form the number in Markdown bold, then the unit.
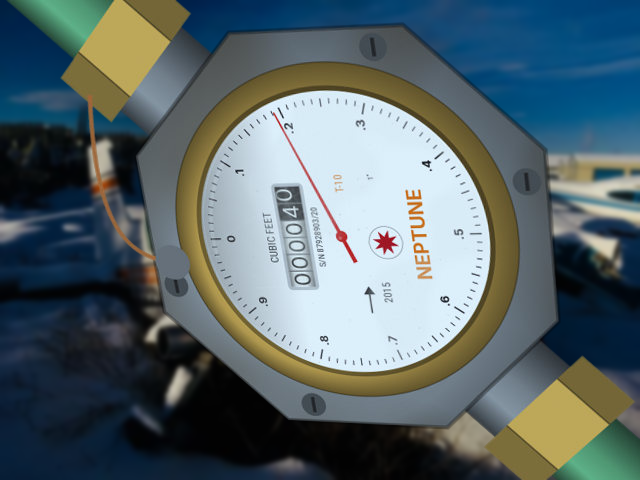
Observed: **40.19** ft³
